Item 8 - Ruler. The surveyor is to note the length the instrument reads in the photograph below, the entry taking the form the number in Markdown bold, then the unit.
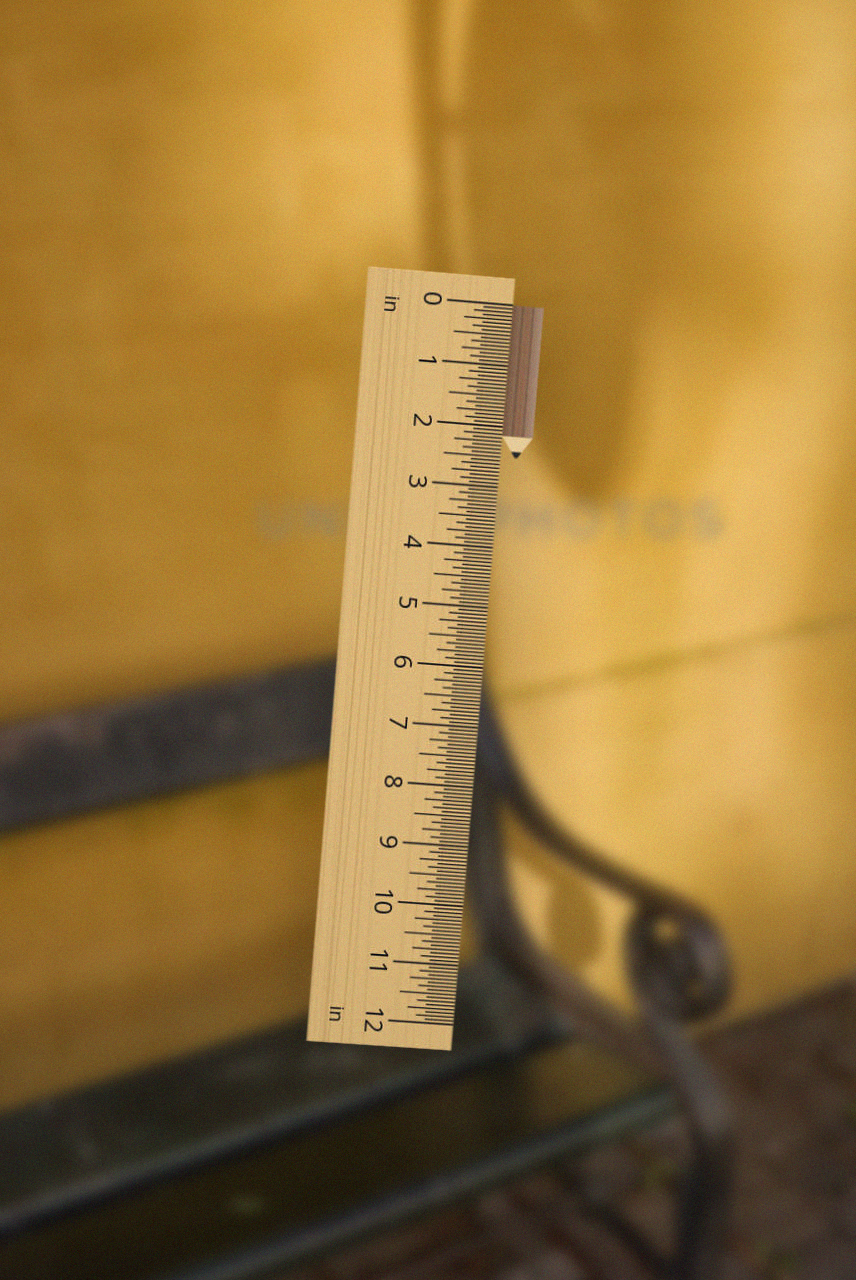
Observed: **2.5** in
